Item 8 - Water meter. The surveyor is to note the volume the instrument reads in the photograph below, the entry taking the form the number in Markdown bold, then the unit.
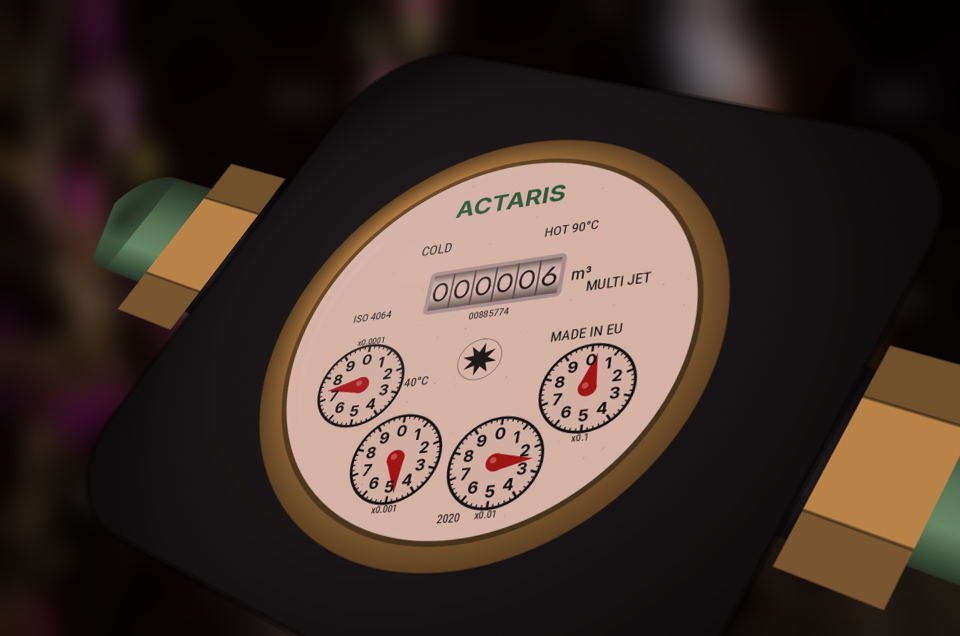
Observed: **6.0247** m³
